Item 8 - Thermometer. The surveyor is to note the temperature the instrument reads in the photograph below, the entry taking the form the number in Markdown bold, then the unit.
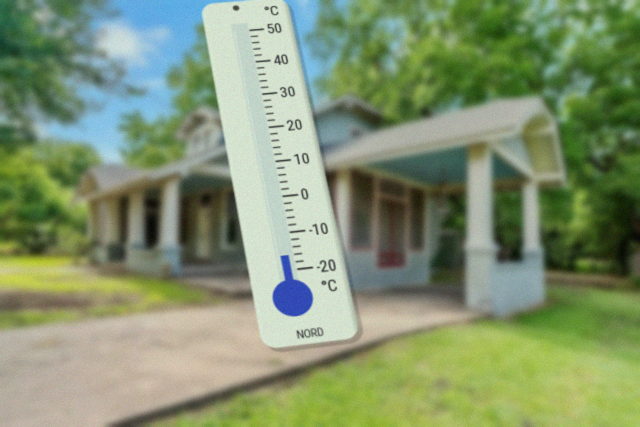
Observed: **-16** °C
